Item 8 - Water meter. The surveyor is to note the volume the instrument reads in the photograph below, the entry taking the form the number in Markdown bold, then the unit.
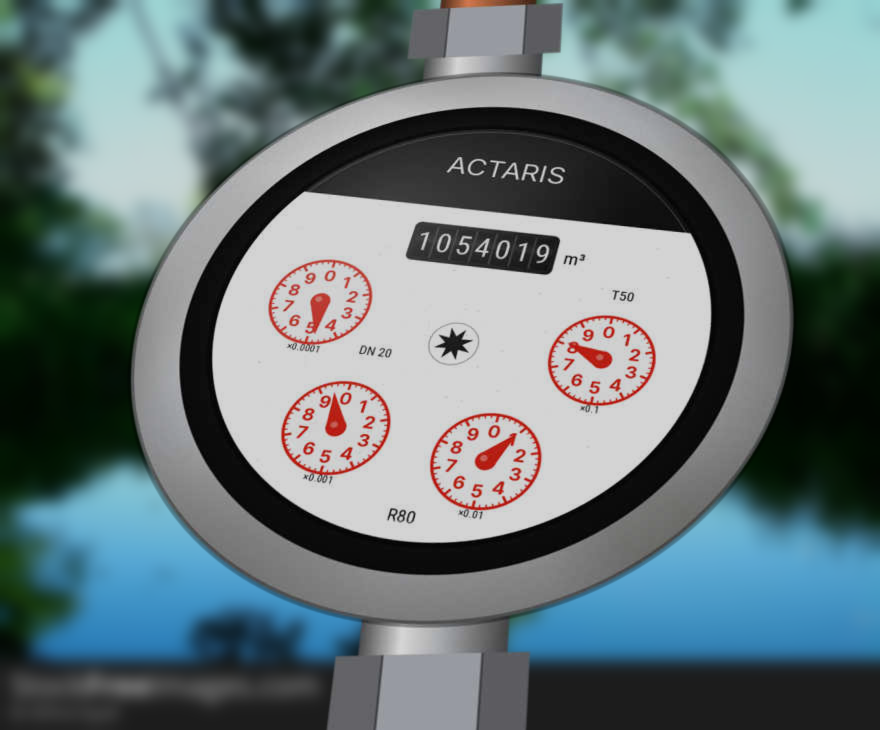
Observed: **1054019.8094** m³
